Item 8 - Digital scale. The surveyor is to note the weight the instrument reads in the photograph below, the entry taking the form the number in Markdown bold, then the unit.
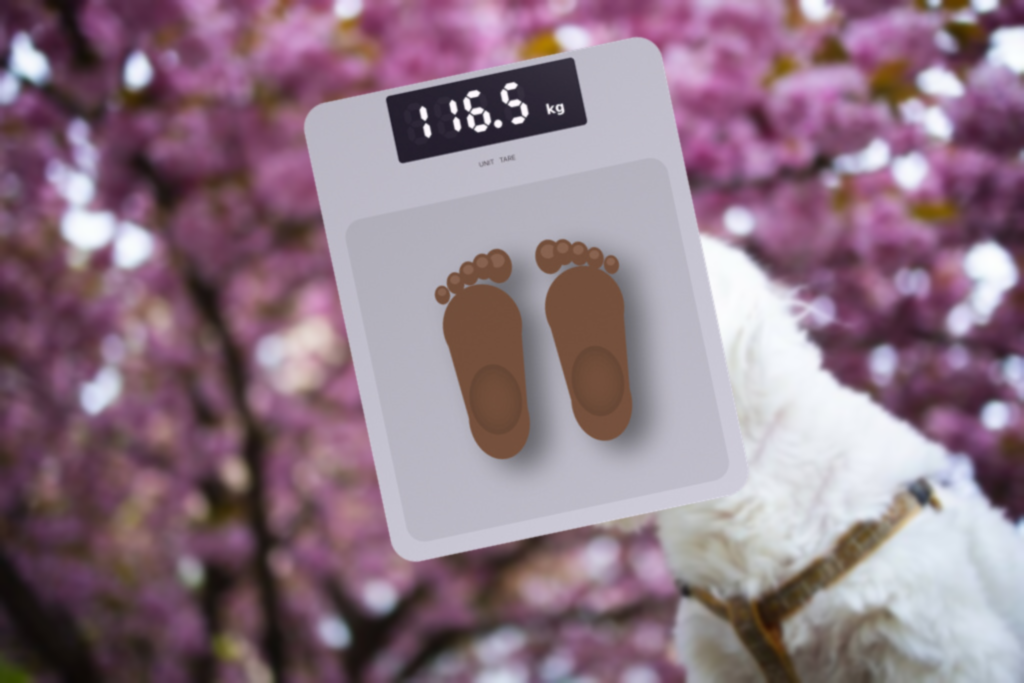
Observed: **116.5** kg
